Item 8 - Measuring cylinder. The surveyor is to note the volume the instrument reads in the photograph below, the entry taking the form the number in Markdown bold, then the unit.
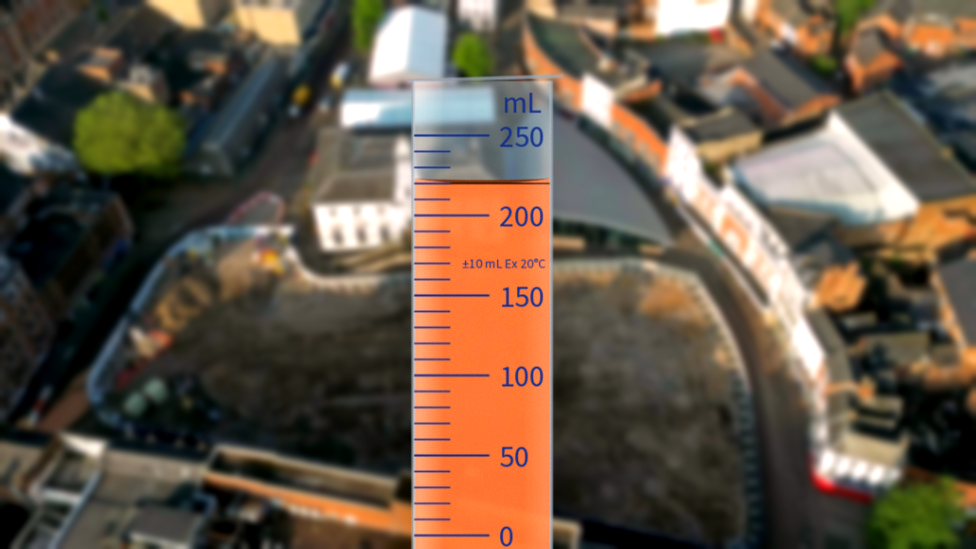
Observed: **220** mL
